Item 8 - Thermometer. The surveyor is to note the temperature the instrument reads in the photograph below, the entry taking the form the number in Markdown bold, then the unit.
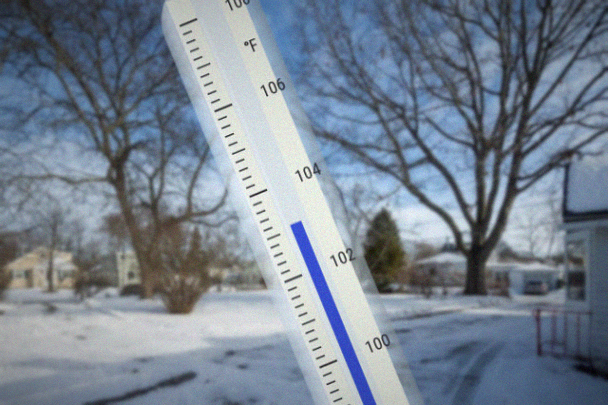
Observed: **103.1** °F
